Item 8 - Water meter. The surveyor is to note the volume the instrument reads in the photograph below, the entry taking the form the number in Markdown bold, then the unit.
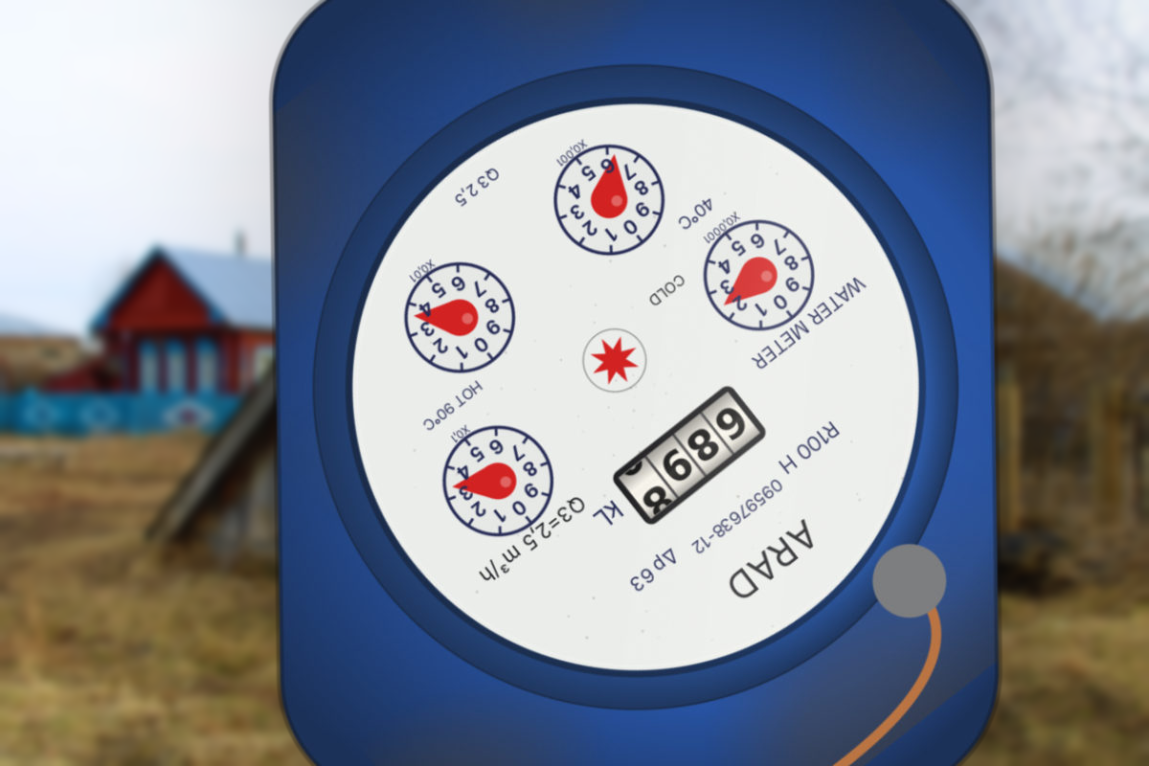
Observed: **6898.3362** kL
